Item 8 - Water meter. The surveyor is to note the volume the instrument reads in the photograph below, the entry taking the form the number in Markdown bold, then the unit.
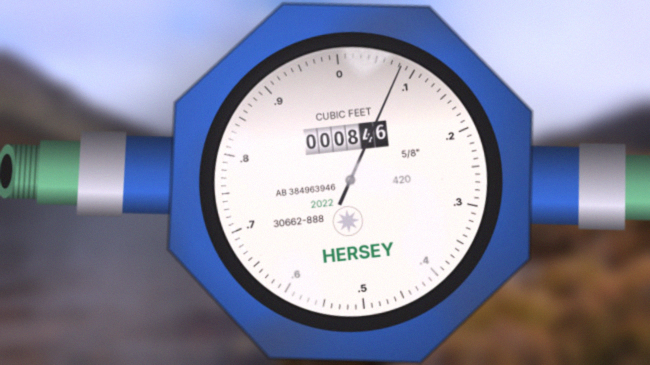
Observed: **846.08** ft³
